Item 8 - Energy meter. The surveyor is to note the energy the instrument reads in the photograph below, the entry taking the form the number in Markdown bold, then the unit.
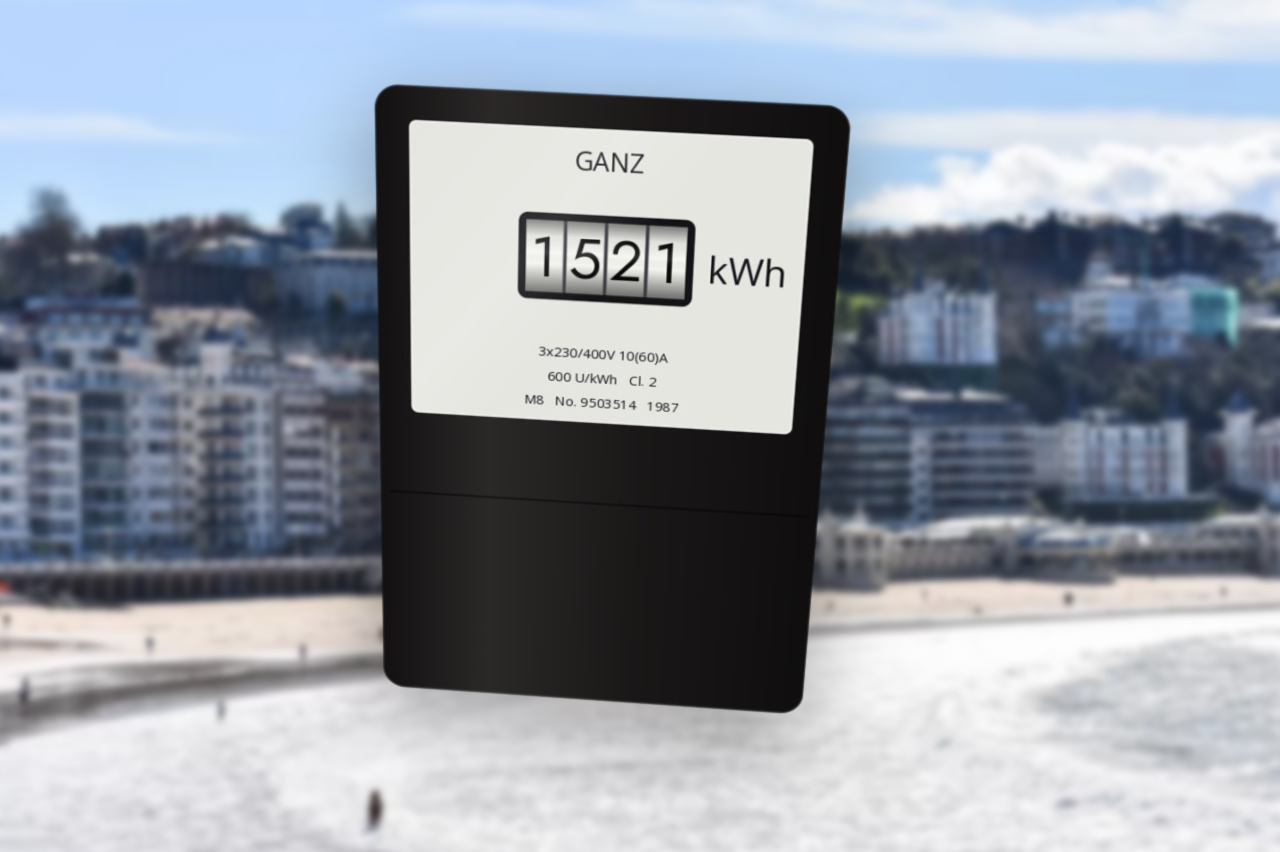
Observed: **1521** kWh
